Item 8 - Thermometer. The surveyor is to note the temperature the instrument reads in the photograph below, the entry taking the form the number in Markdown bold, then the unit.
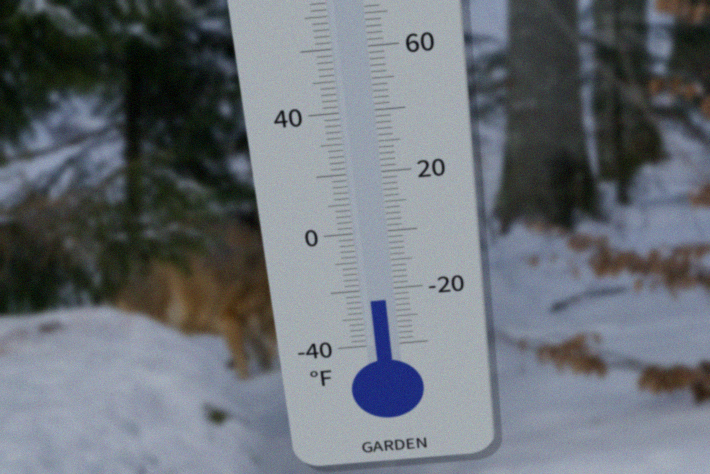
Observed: **-24** °F
